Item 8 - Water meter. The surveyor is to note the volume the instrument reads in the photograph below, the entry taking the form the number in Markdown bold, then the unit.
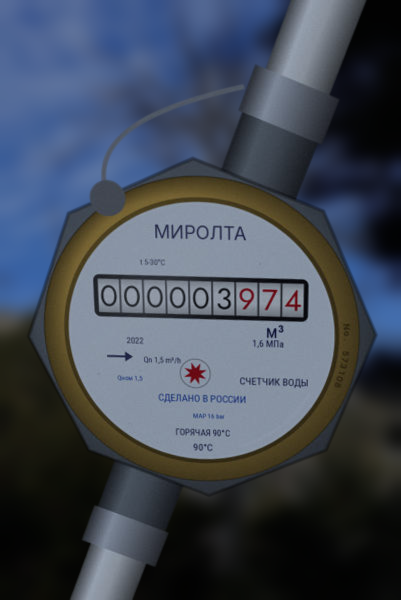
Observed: **3.974** m³
